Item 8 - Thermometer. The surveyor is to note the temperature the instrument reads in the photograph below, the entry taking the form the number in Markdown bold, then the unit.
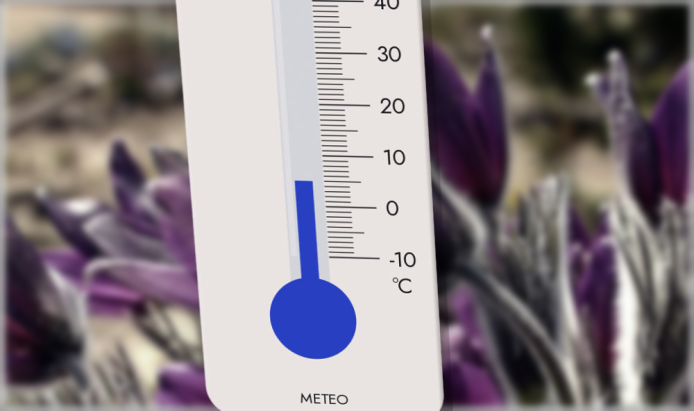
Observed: **5** °C
